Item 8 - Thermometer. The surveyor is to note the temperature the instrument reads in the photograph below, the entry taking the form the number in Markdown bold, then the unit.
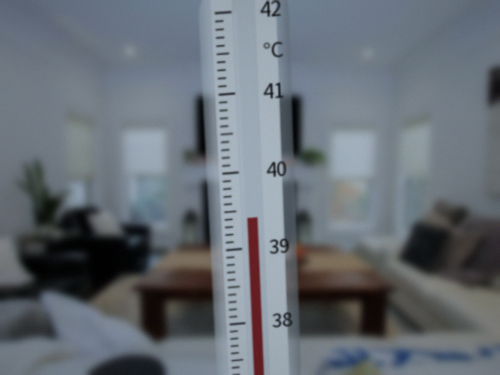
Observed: **39.4** °C
